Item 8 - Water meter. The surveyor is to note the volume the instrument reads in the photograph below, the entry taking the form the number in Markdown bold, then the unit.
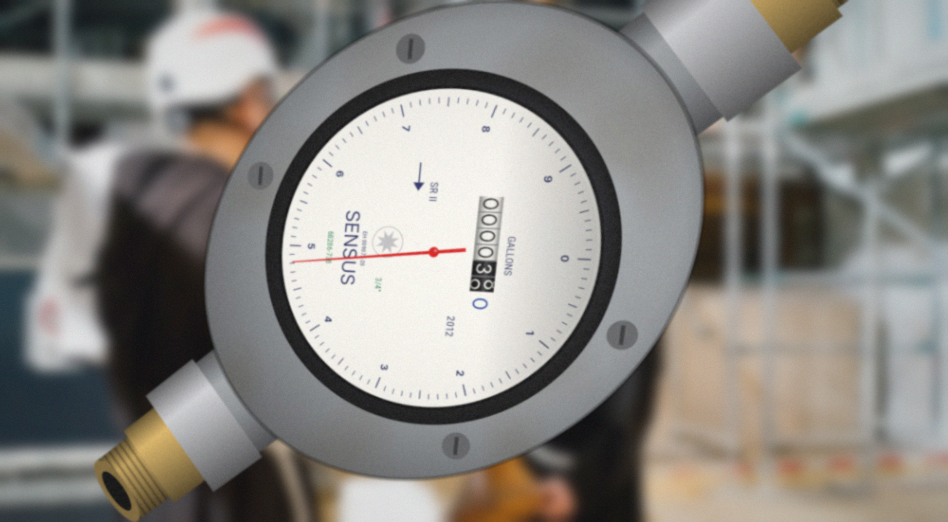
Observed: **384.8** gal
